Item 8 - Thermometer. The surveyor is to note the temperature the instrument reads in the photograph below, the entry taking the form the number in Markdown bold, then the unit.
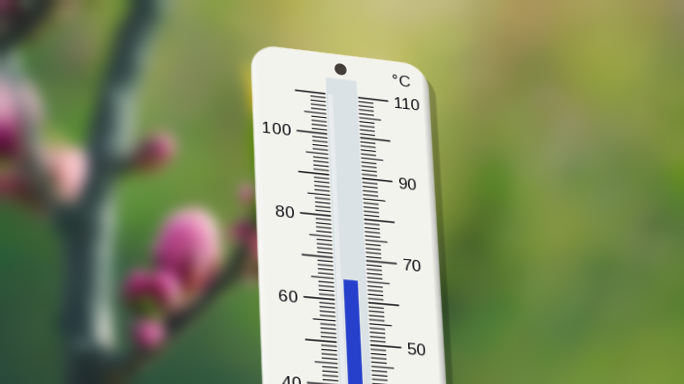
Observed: **65** °C
